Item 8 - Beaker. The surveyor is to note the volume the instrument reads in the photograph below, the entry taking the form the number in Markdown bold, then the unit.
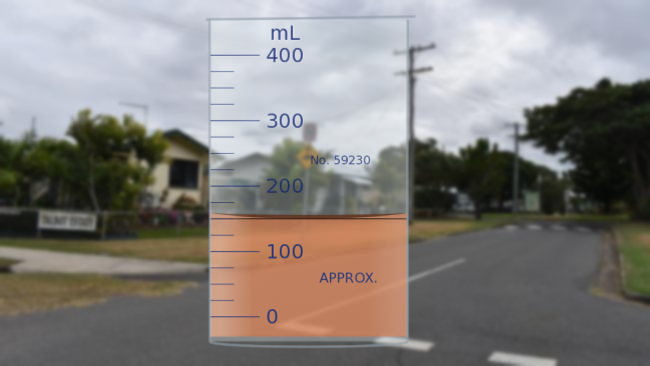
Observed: **150** mL
